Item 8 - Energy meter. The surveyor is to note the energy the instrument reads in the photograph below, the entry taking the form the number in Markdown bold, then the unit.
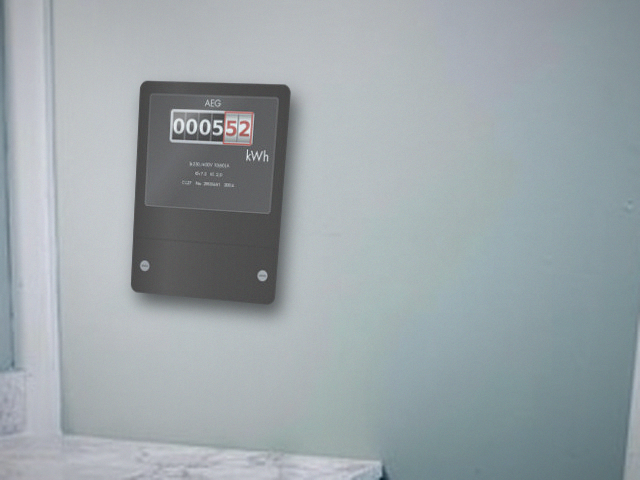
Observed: **5.52** kWh
